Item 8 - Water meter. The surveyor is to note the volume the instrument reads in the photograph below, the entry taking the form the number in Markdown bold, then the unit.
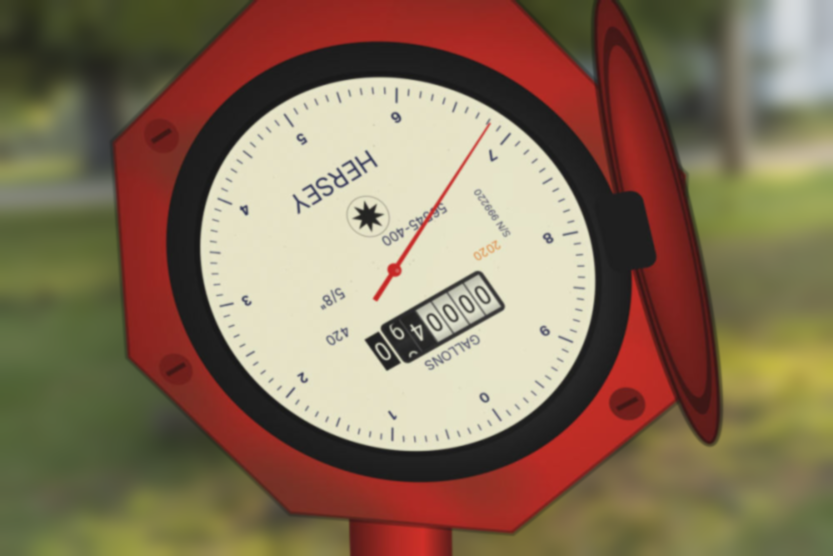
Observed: **486.8** gal
